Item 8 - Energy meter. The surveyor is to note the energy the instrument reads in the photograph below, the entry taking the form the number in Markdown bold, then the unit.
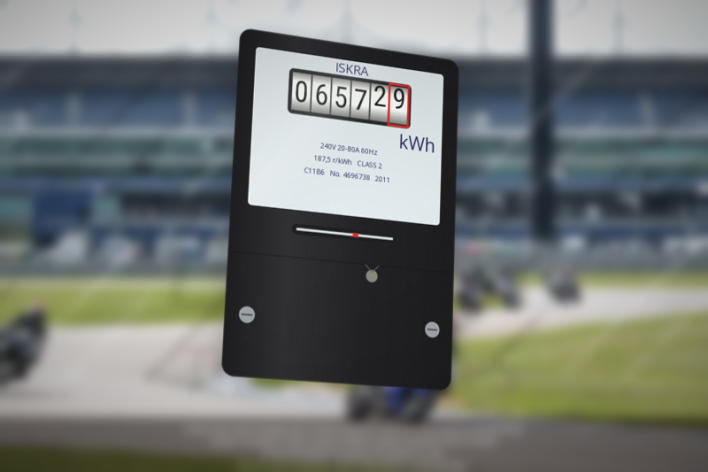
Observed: **6572.9** kWh
